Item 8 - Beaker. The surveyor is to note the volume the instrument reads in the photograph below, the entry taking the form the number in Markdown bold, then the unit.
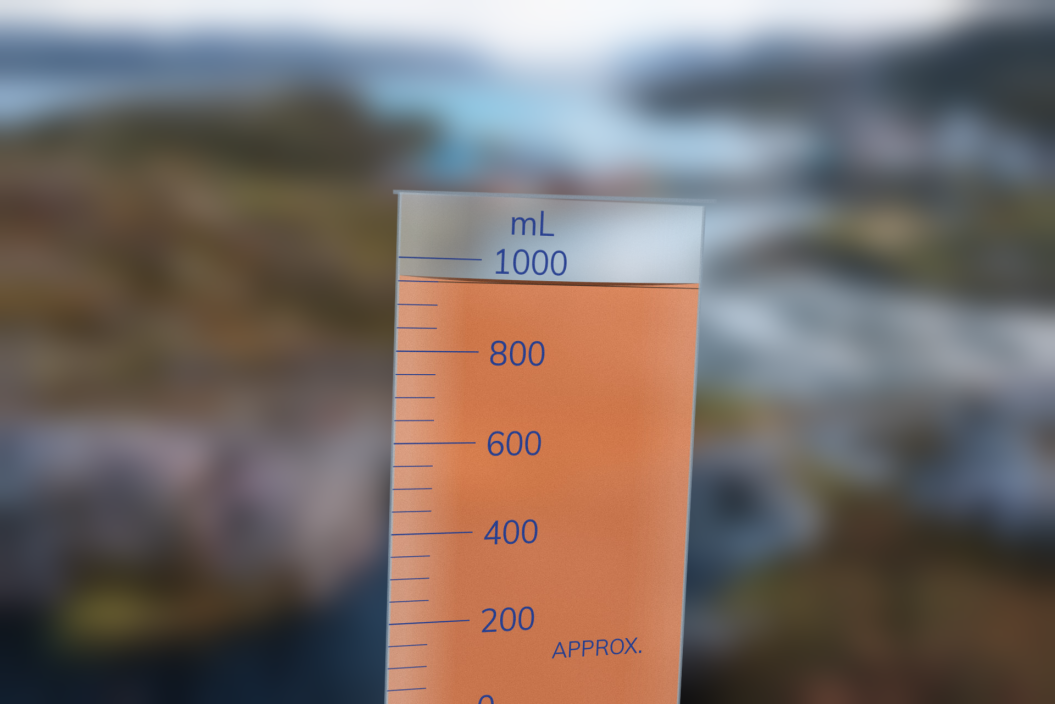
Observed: **950** mL
